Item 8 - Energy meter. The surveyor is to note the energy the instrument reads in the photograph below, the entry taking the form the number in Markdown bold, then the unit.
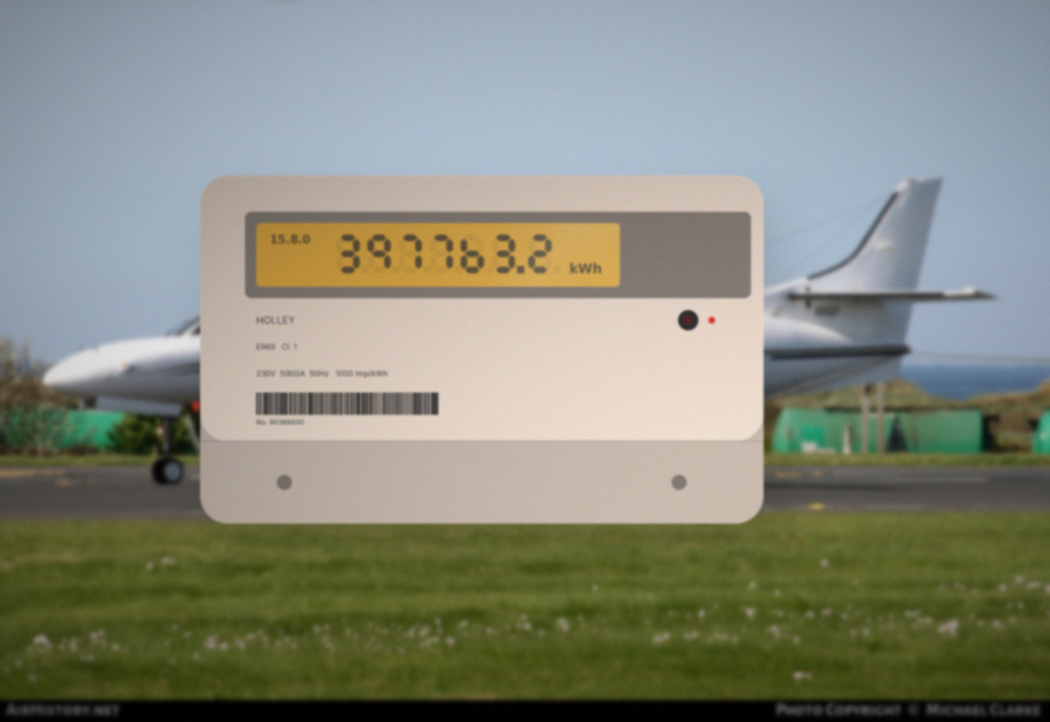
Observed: **397763.2** kWh
